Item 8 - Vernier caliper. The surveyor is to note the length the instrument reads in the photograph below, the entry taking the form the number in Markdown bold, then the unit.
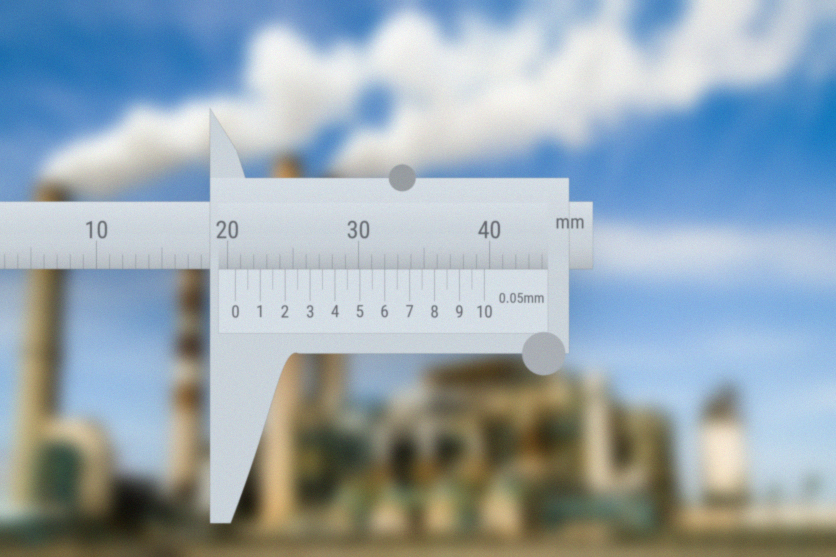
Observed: **20.6** mm
